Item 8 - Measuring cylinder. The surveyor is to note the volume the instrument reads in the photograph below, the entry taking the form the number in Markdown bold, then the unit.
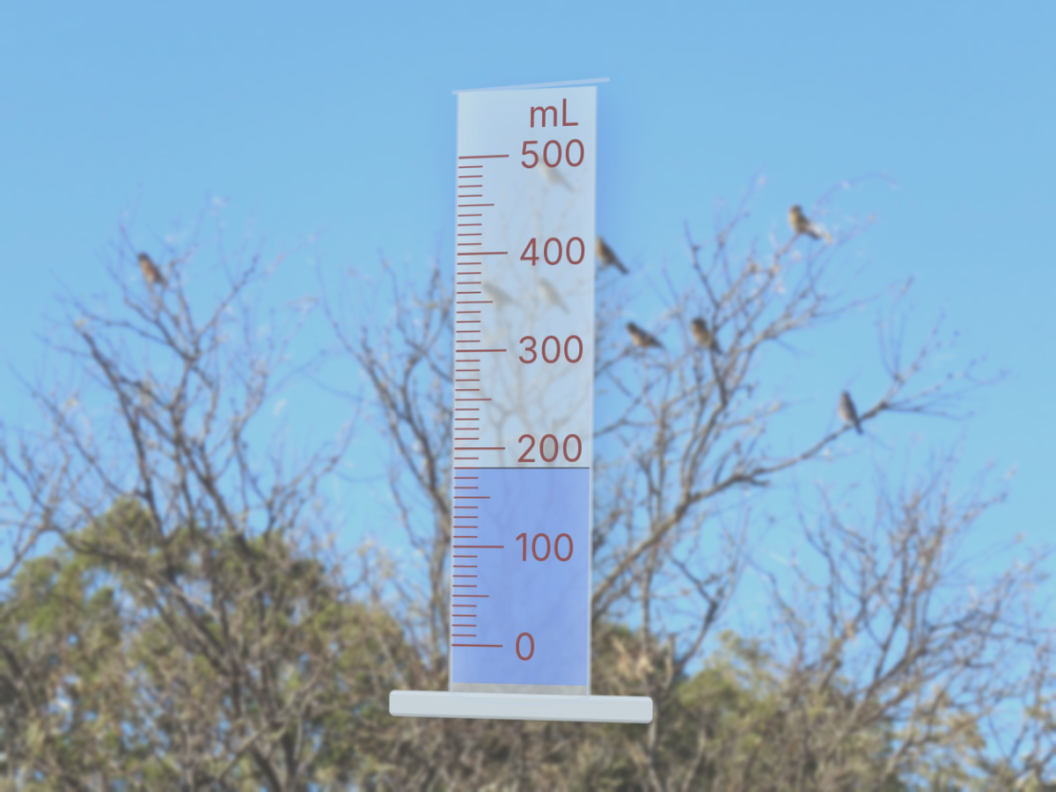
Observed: **180** mL
